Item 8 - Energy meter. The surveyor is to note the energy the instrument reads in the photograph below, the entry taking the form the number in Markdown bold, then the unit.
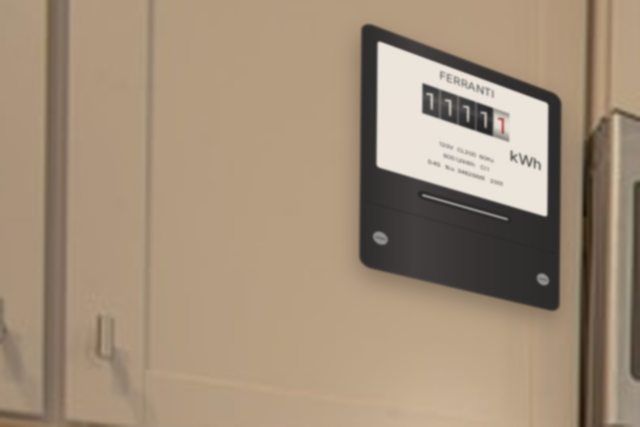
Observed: **1111.1** kWh
